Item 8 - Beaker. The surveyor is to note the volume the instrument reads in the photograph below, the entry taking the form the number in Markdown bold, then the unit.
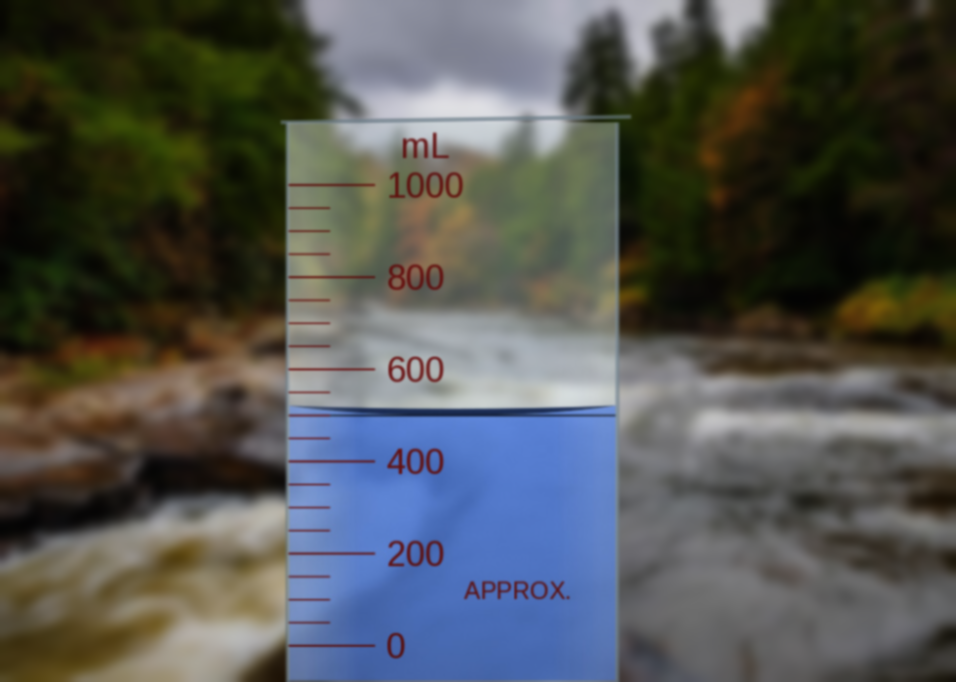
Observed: **500** mL
